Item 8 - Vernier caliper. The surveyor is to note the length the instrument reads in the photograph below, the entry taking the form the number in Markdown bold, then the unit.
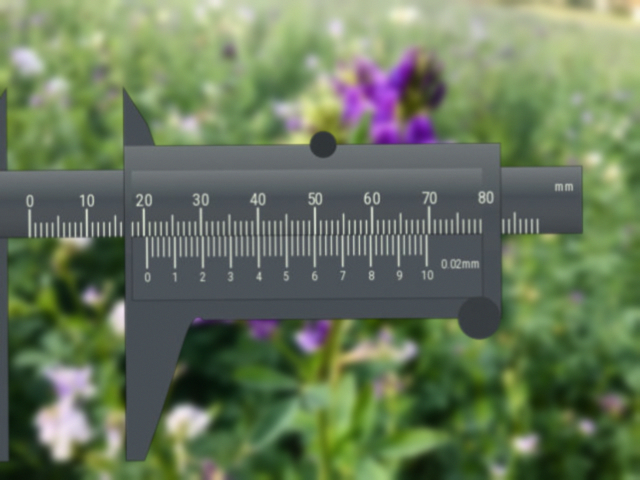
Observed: **20.5** mm
